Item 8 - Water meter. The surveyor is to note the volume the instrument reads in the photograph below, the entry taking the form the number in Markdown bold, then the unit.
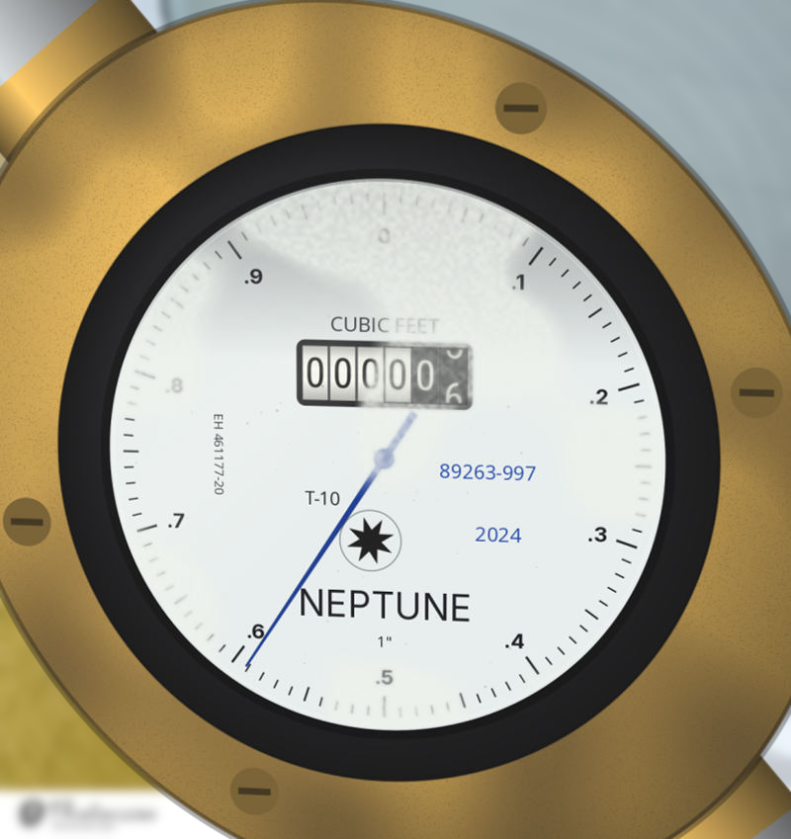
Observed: **5.59** ft³
